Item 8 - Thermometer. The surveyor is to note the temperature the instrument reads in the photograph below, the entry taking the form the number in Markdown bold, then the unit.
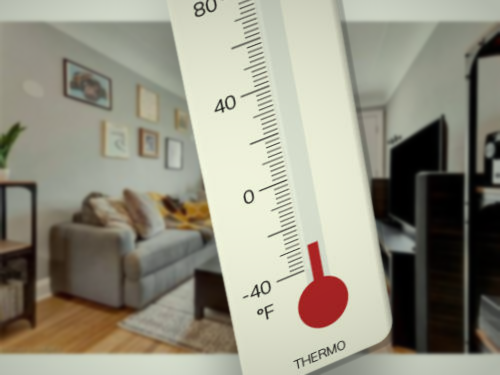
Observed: **-30** °F
